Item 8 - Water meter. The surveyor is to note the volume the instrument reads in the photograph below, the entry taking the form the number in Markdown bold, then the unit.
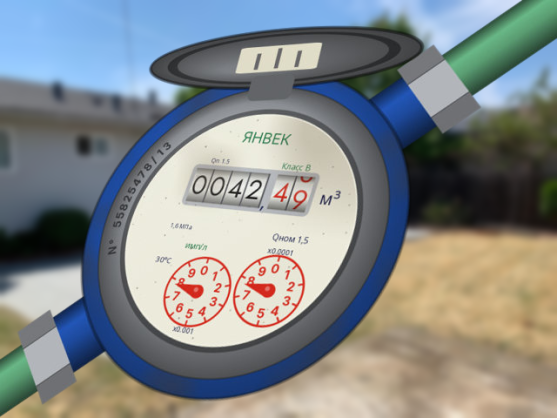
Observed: **42.4877** m³
